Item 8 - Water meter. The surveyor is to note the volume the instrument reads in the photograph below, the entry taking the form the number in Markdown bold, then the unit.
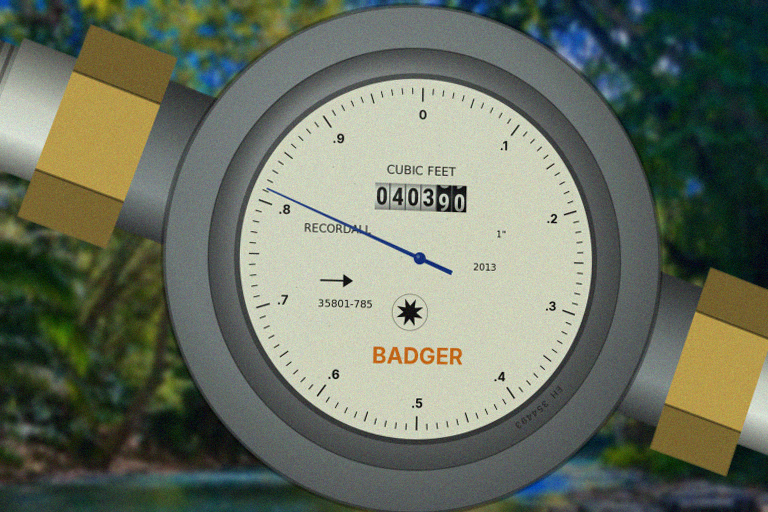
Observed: **40389.81** ft³
